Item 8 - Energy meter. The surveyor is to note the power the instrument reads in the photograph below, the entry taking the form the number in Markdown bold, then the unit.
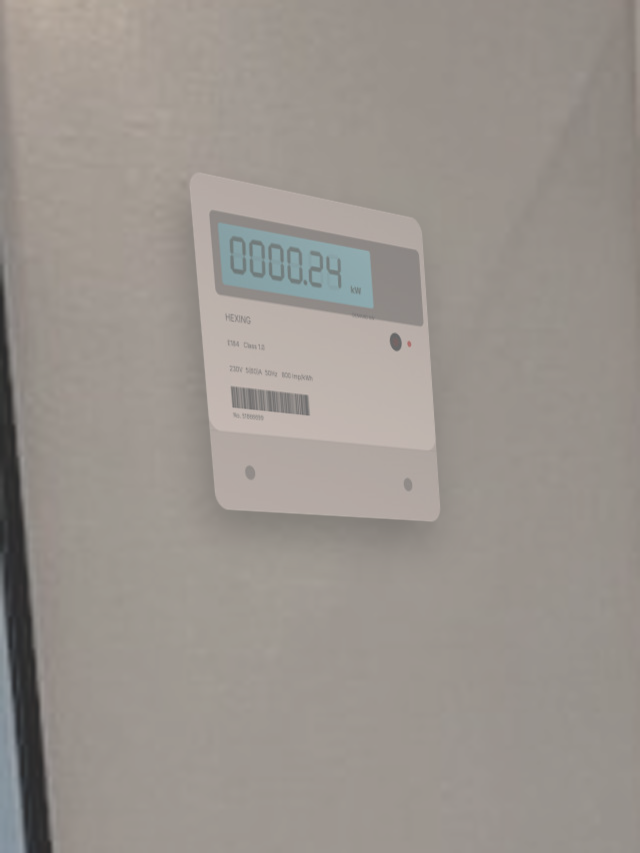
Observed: **0.24** kW
